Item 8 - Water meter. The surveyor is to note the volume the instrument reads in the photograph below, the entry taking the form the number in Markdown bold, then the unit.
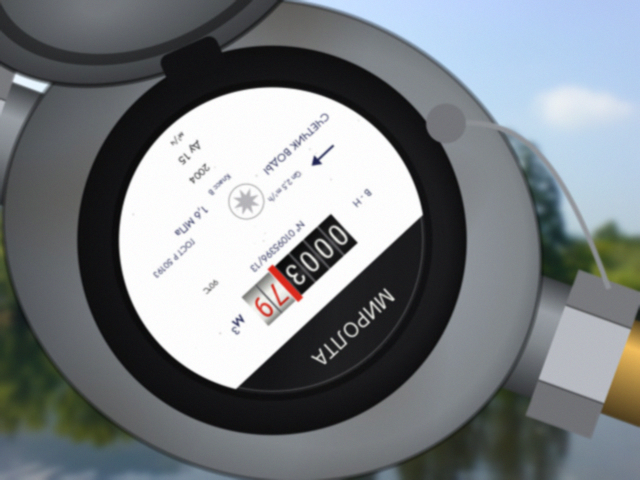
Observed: **3.79** m³
